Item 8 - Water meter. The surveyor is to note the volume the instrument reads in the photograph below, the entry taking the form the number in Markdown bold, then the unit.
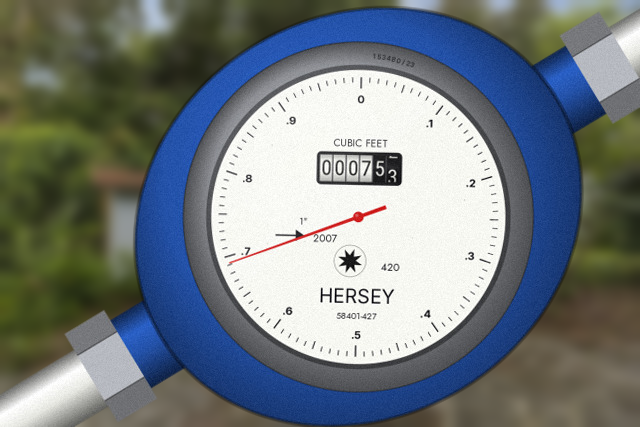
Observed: **752.69** ft³
